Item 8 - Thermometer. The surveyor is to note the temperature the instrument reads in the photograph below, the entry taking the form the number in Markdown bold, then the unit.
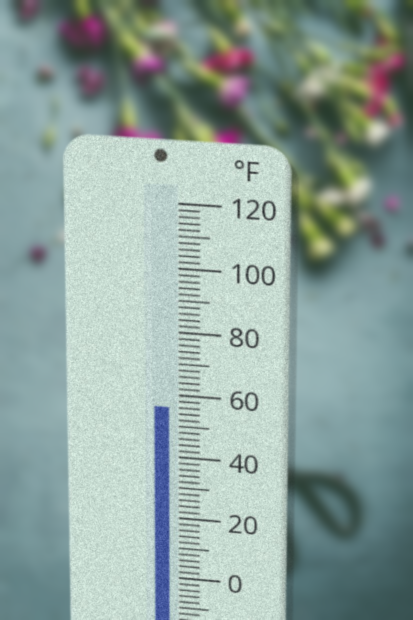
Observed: **56** °F
